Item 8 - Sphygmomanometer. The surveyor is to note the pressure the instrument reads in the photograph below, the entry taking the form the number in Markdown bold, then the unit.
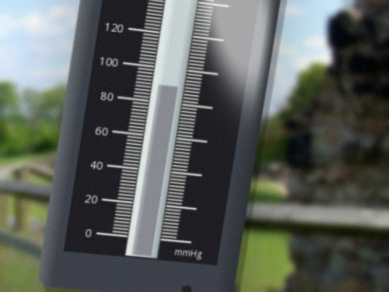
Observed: **90** mmHg
